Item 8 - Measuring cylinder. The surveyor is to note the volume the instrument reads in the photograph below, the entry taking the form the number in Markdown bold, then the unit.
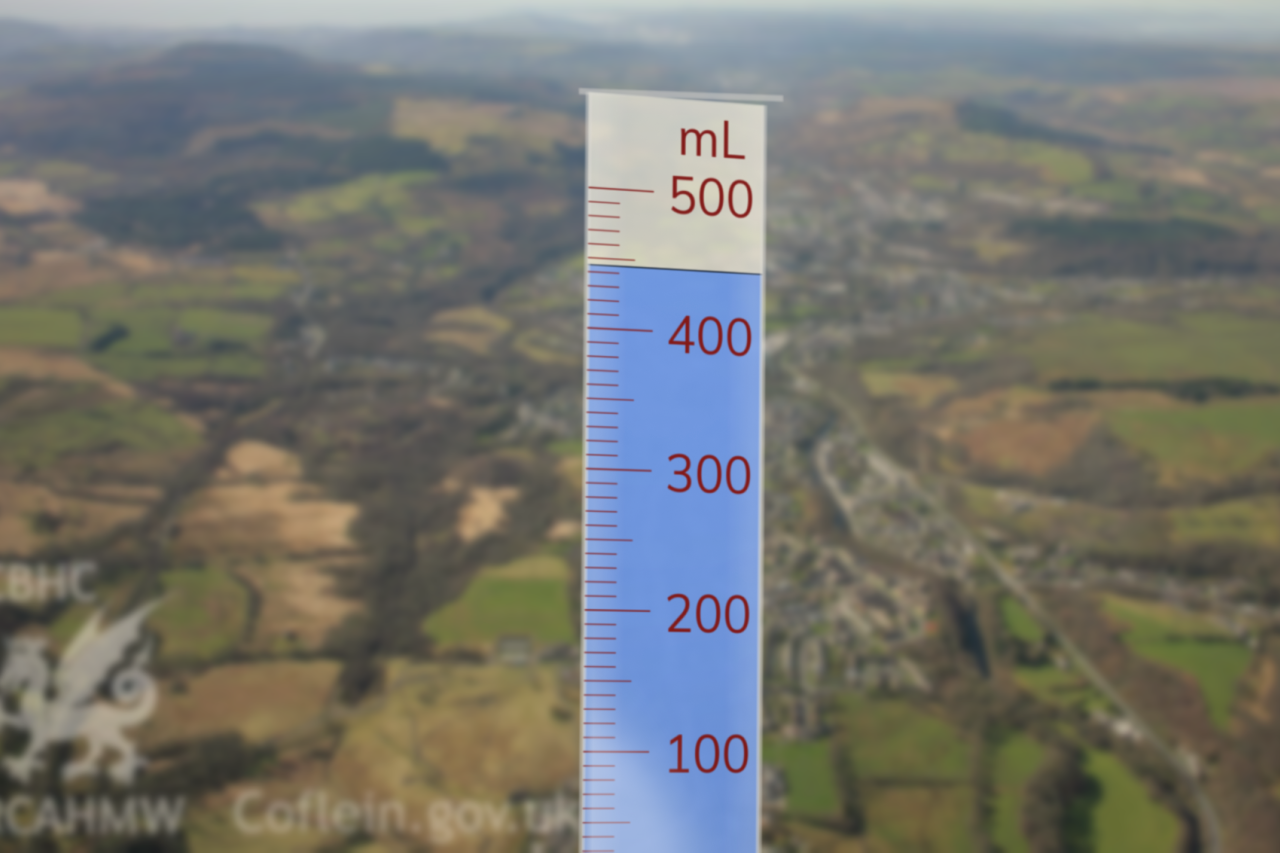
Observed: **445** mL
